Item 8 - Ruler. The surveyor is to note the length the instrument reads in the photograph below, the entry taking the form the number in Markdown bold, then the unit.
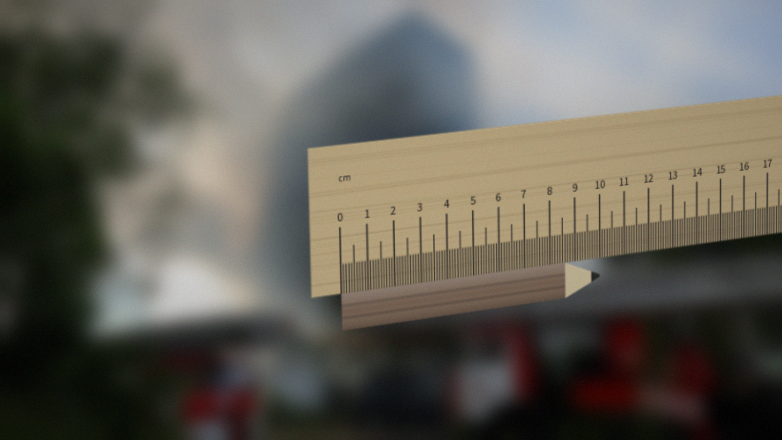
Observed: **10** cm
